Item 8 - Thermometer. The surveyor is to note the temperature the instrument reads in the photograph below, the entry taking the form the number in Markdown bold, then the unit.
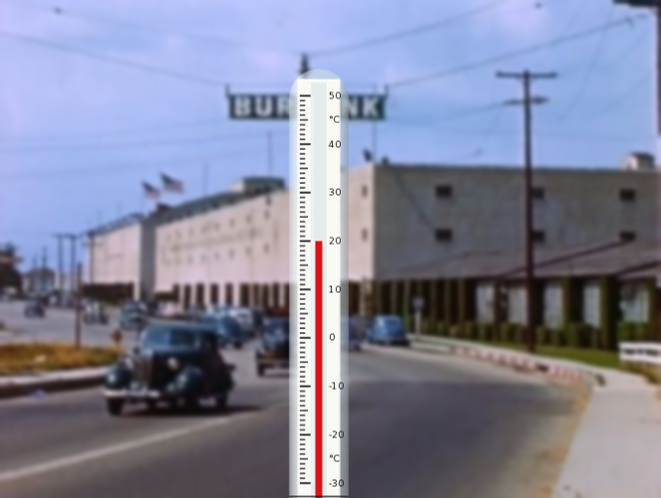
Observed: **20** °C
